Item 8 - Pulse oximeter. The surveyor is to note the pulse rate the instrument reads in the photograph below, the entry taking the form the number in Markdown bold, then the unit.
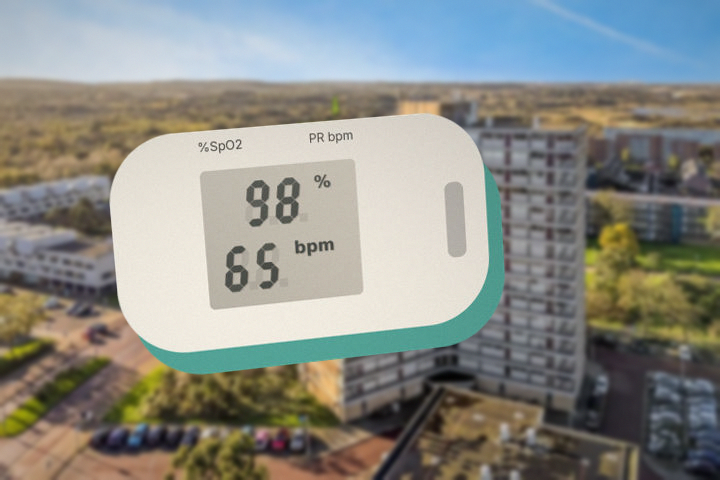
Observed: **65** bpm
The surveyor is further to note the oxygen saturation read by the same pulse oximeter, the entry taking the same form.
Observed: **98** %
